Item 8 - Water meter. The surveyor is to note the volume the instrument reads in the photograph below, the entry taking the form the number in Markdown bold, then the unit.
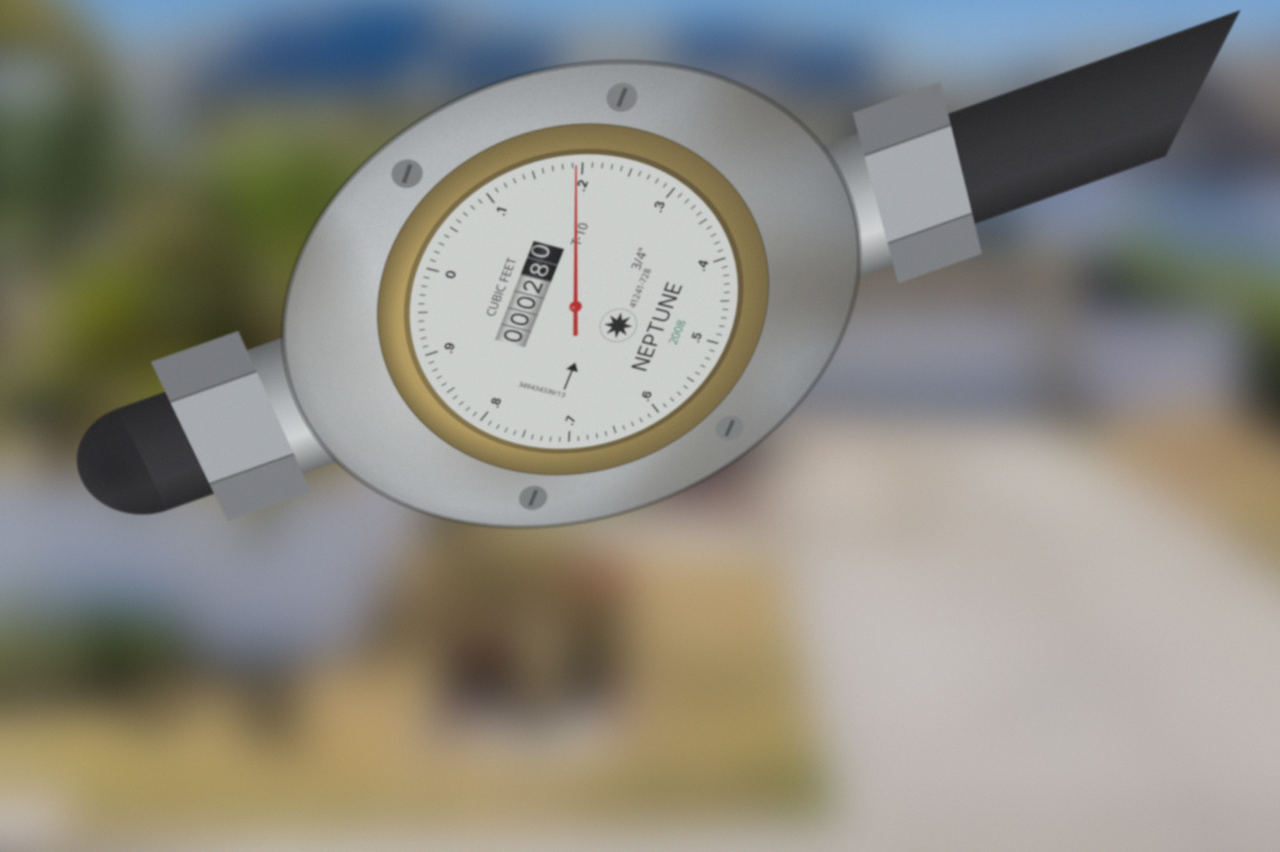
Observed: **280.19** ft³
